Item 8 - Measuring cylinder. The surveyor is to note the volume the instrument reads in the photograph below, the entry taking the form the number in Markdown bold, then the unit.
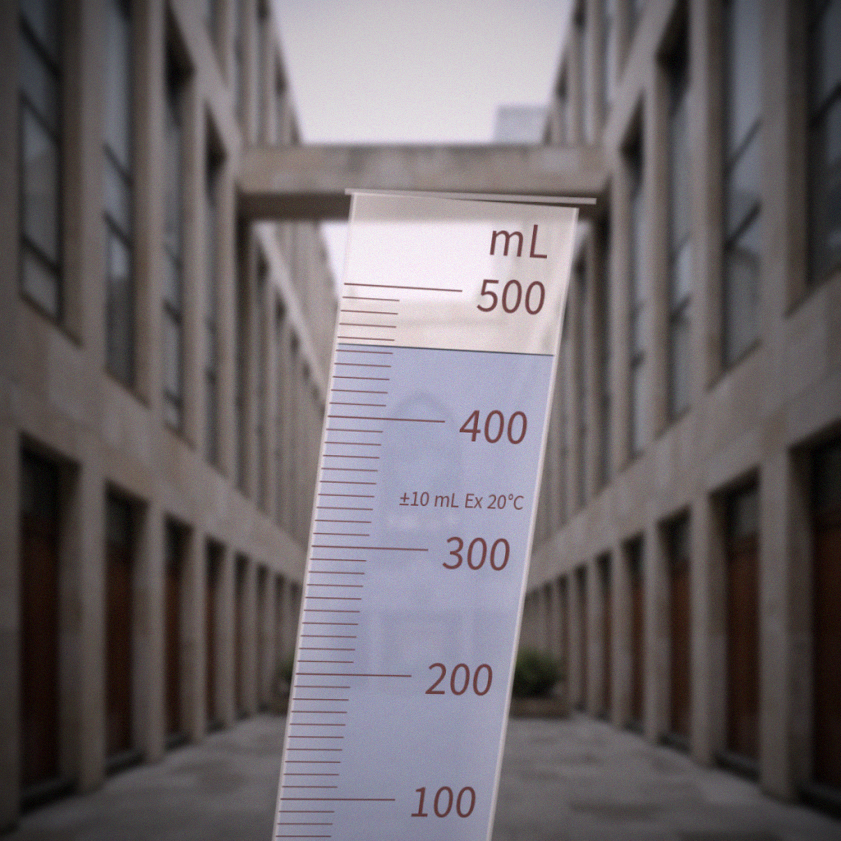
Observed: **455** mL
